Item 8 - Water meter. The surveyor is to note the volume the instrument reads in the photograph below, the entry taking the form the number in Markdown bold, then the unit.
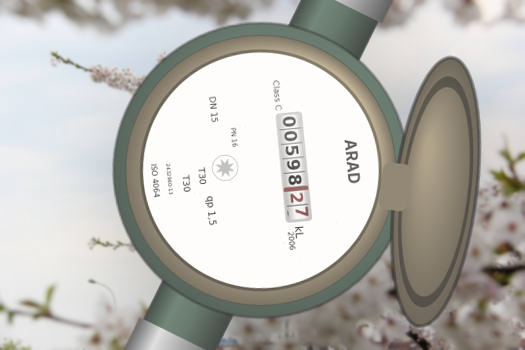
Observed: **598.27** kL
